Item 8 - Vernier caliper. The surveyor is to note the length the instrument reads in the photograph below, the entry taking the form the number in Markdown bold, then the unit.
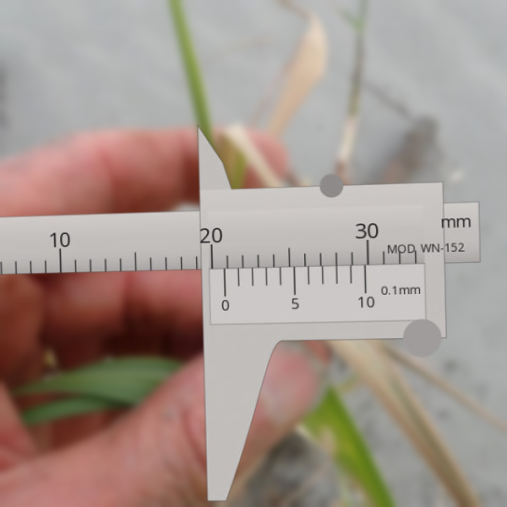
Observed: **20.8** mm
